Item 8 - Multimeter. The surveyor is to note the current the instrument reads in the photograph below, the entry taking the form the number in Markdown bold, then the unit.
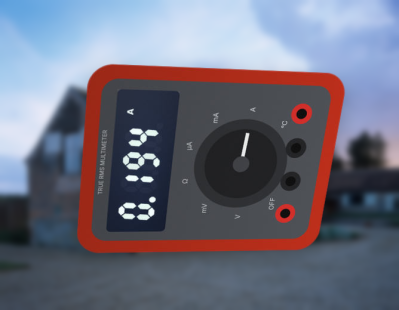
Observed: **0.194** A
